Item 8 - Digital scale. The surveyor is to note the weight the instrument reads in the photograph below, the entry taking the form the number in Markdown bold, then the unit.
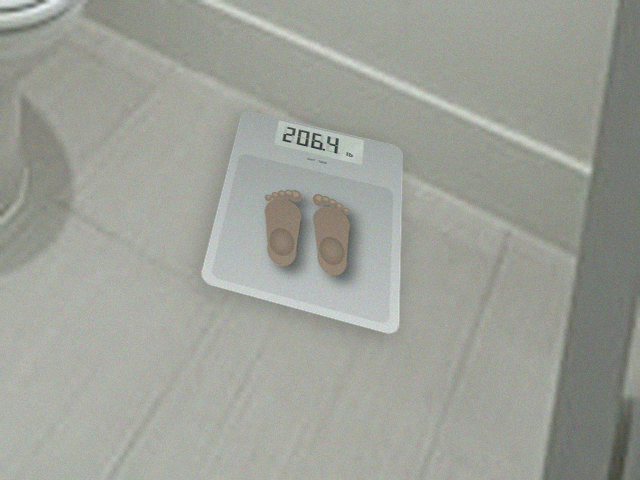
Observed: **206.4** lb
